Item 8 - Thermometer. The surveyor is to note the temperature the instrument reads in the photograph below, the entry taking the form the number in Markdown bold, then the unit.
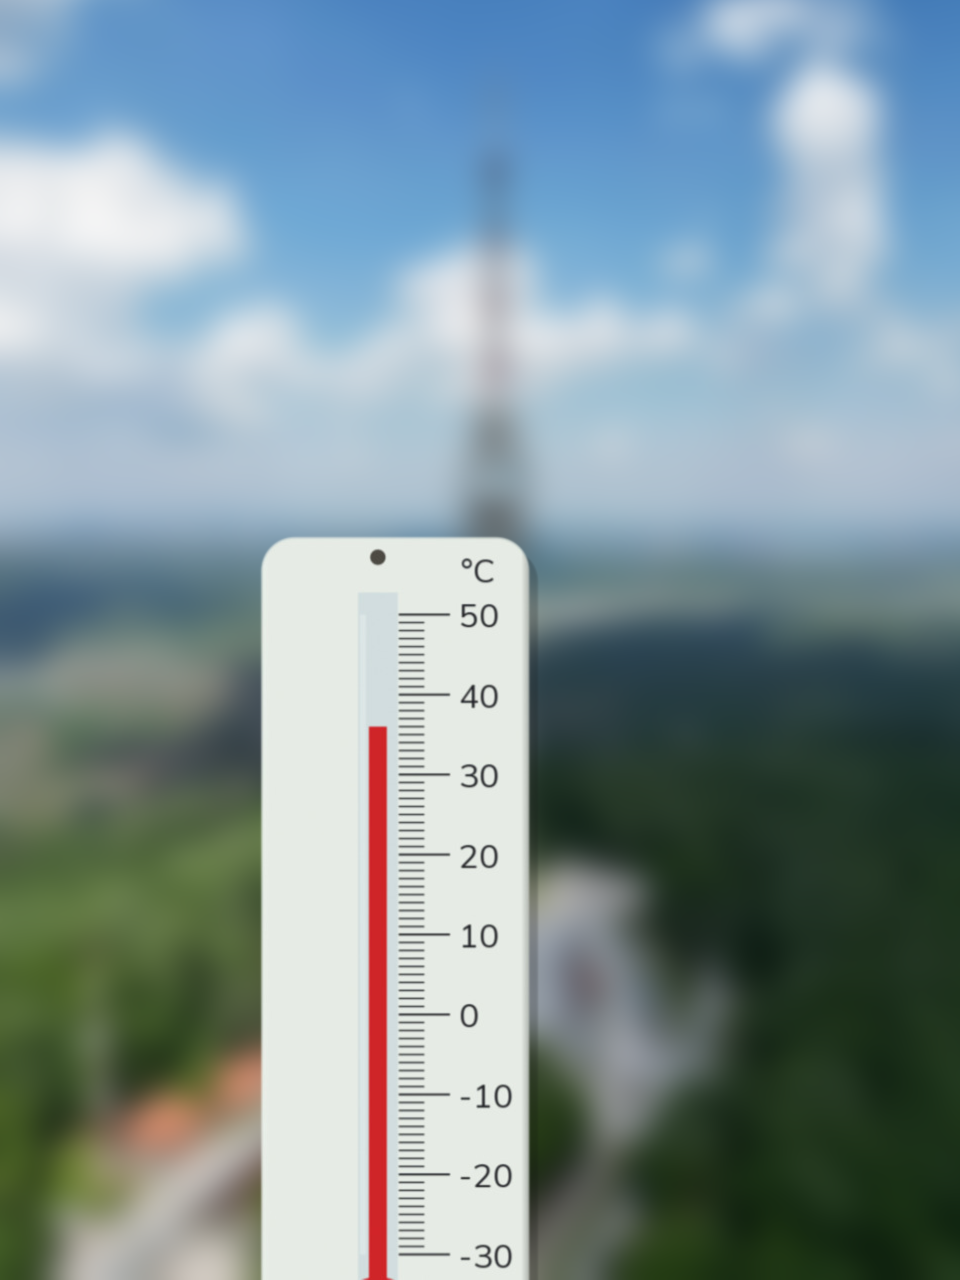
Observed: **36** °C
